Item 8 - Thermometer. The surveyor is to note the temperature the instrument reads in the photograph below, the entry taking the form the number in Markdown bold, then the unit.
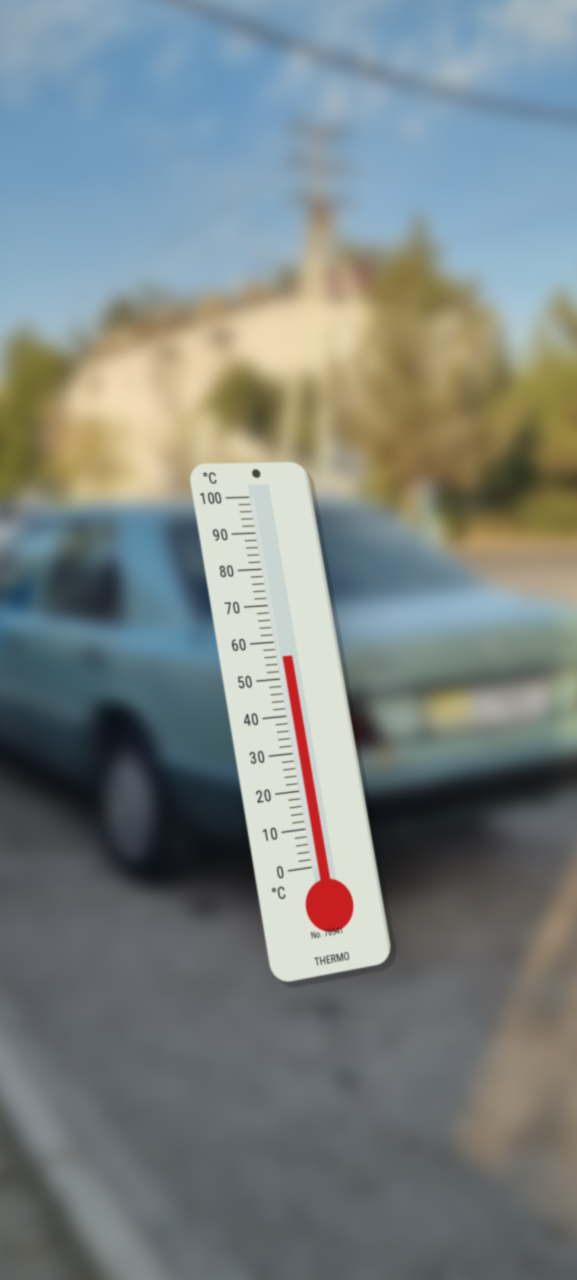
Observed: **56** °C
